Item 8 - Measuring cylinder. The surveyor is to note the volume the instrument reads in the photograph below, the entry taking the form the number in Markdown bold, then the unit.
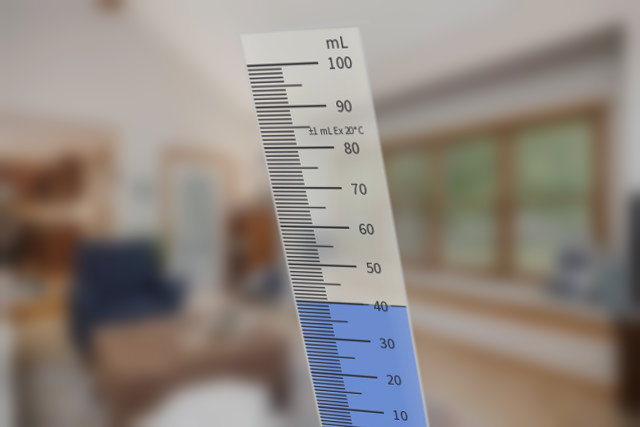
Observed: **40** mL
